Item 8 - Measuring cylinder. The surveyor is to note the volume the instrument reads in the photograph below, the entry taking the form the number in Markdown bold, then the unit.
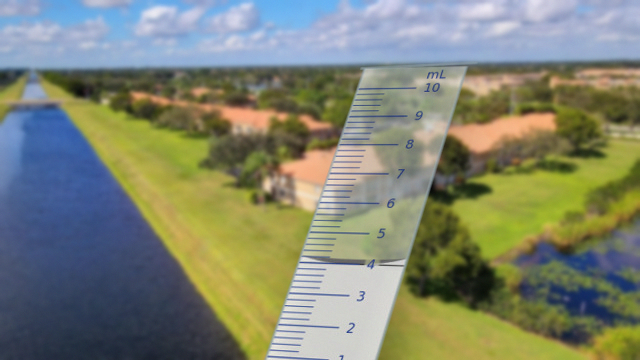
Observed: **4** mL
